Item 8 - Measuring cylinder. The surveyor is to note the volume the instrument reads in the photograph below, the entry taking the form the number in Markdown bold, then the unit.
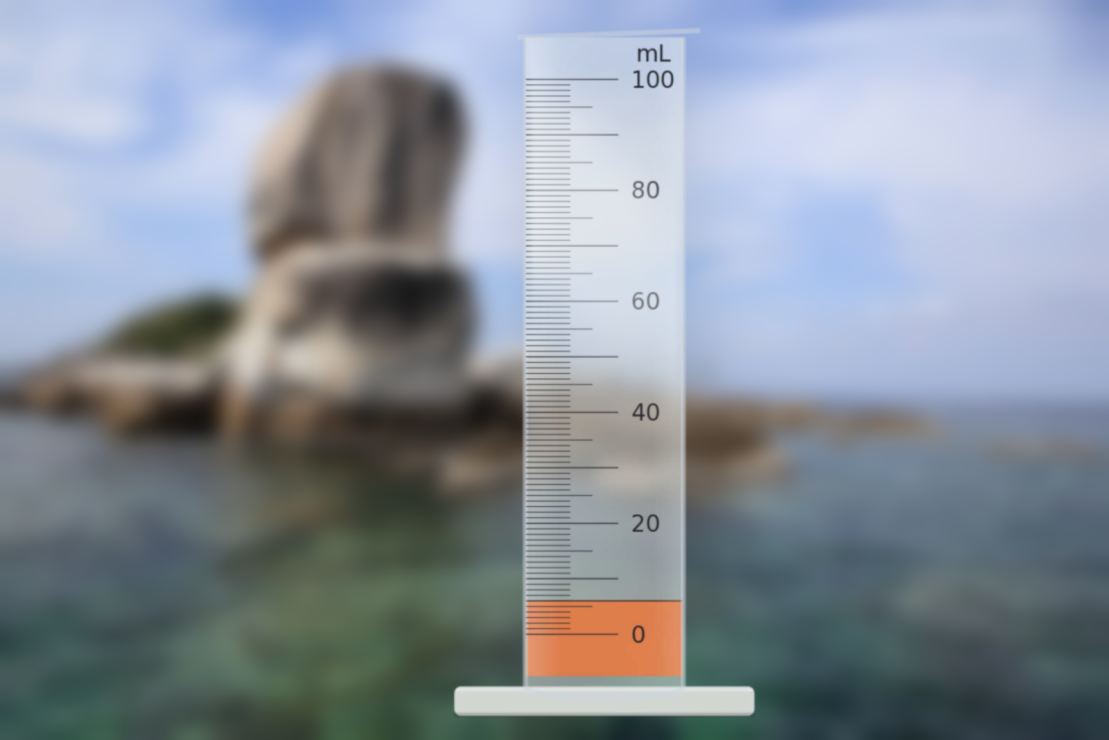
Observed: **6** mL
